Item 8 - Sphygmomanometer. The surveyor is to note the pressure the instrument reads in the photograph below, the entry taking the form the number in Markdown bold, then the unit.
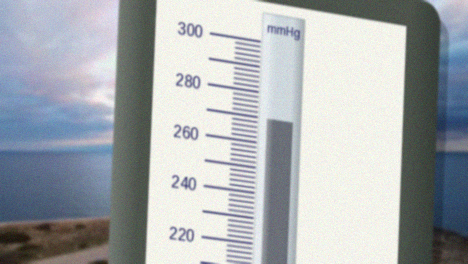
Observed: **270** mmHg
